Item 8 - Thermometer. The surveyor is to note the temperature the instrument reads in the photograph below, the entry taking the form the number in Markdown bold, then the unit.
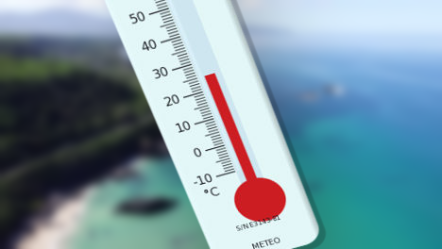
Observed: **25** °C
